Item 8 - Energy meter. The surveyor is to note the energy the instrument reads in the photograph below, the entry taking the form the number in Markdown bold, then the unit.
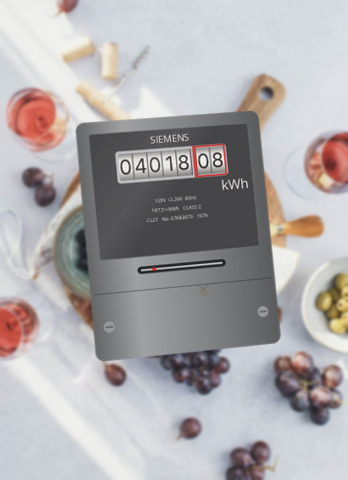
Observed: **4018.08** kWh
